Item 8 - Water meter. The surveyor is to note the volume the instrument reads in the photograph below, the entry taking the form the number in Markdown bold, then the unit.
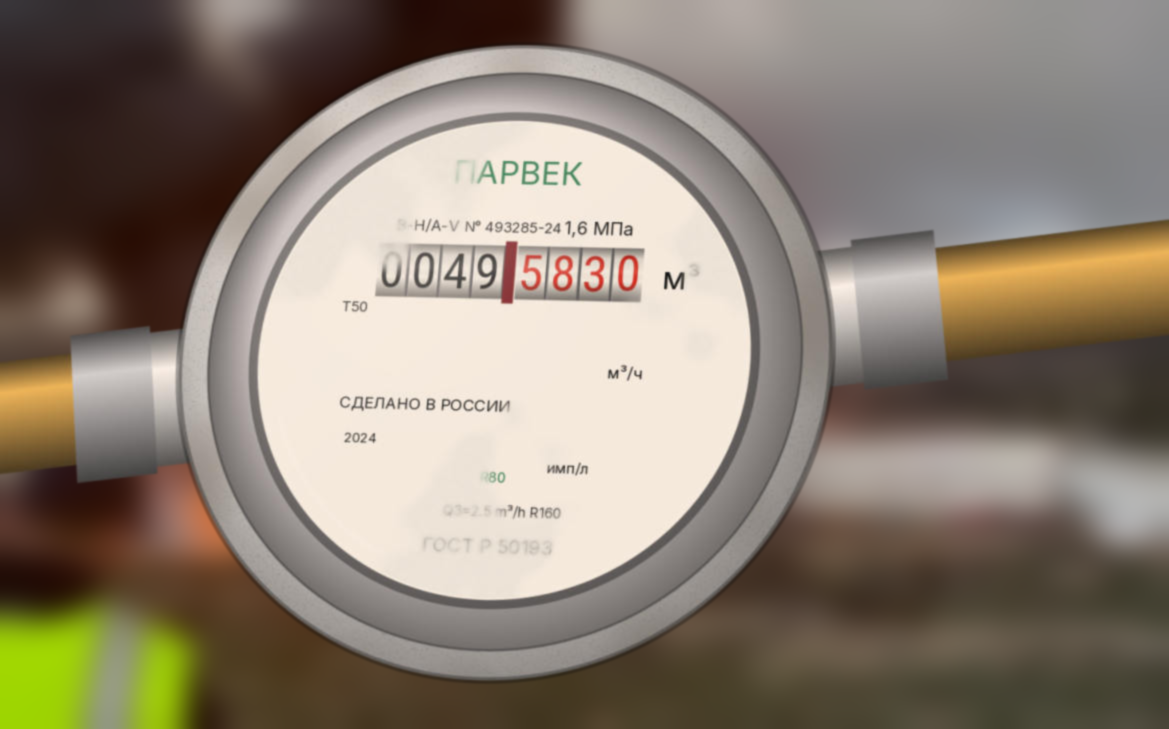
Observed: **49.5830** m³
